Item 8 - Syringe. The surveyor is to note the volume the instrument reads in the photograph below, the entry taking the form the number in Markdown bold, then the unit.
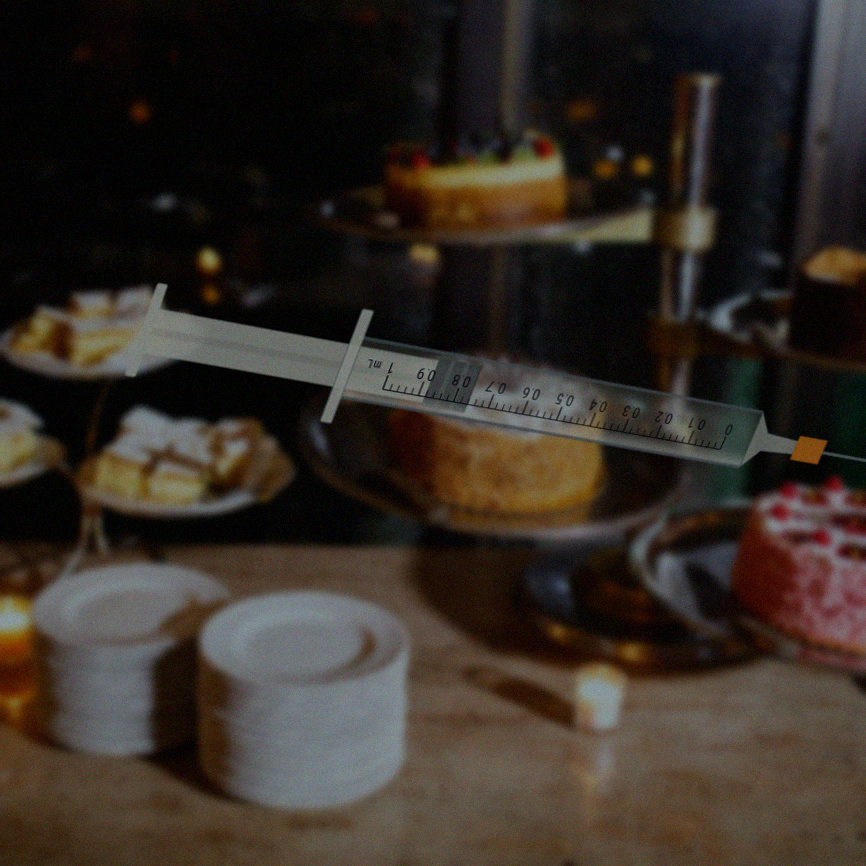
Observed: **0.76** mL
